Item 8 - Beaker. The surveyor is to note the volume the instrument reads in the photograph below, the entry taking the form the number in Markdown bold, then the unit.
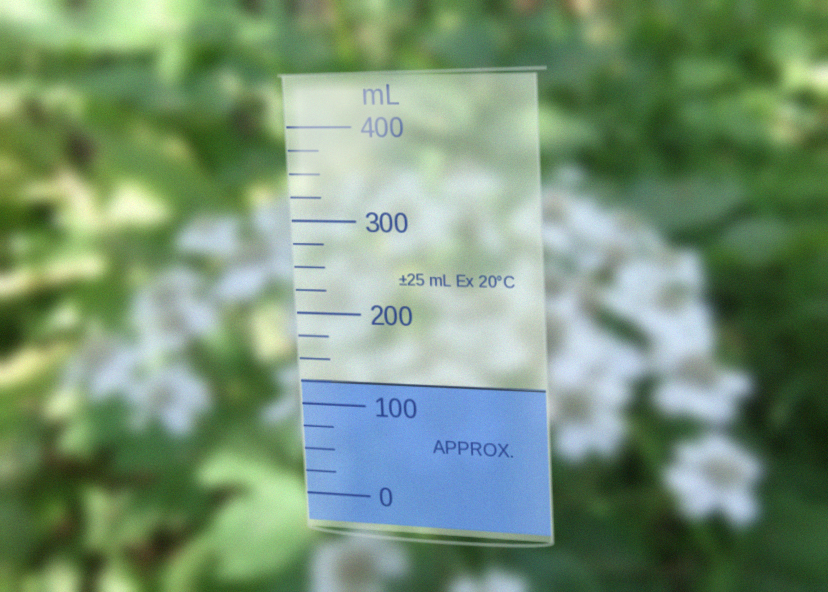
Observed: **125** mL
